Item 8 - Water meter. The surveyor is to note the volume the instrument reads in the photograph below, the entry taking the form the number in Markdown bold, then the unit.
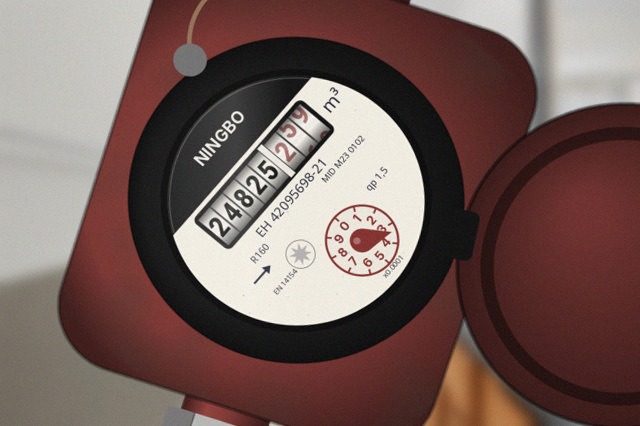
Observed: **24825.2593** m³
